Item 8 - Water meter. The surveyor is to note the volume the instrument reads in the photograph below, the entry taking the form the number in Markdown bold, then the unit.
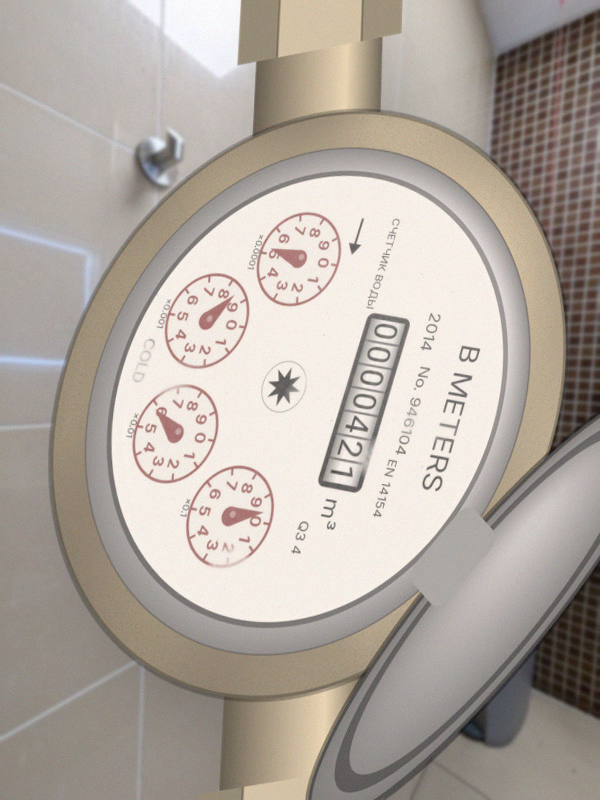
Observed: **420.9585** m³
